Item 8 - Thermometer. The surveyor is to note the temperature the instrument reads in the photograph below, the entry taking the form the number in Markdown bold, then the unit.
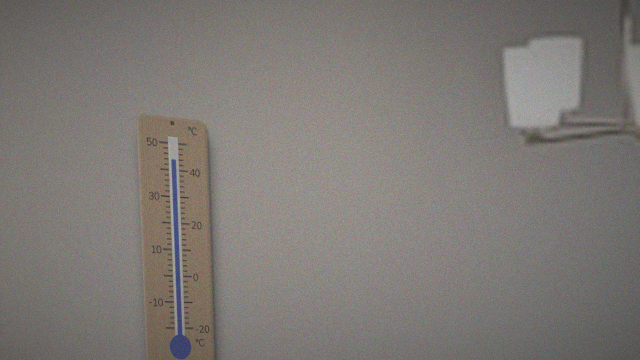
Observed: **44** °C
